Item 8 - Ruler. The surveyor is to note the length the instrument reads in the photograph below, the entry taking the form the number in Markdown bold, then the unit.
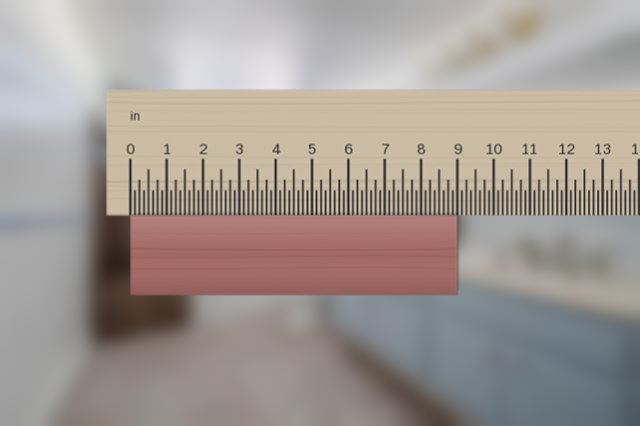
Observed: **9** in
